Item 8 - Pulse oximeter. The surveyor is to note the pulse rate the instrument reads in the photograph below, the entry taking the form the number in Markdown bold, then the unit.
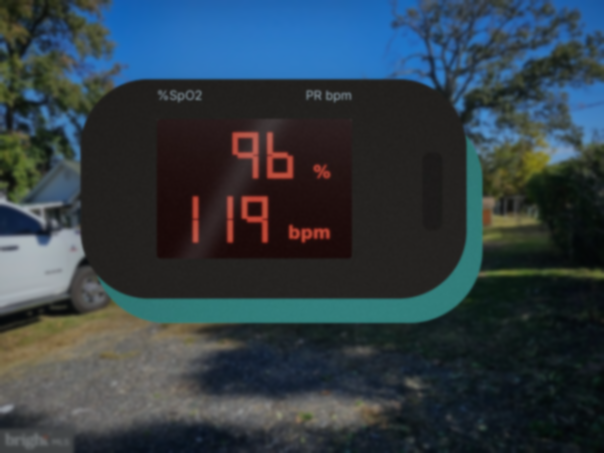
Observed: **119** bpm
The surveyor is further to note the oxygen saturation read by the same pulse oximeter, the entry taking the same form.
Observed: **96** %
